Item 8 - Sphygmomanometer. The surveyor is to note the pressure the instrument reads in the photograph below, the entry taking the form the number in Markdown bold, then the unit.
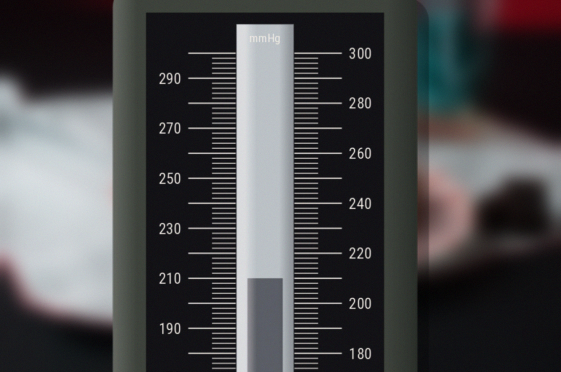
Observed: **210** mmHg
